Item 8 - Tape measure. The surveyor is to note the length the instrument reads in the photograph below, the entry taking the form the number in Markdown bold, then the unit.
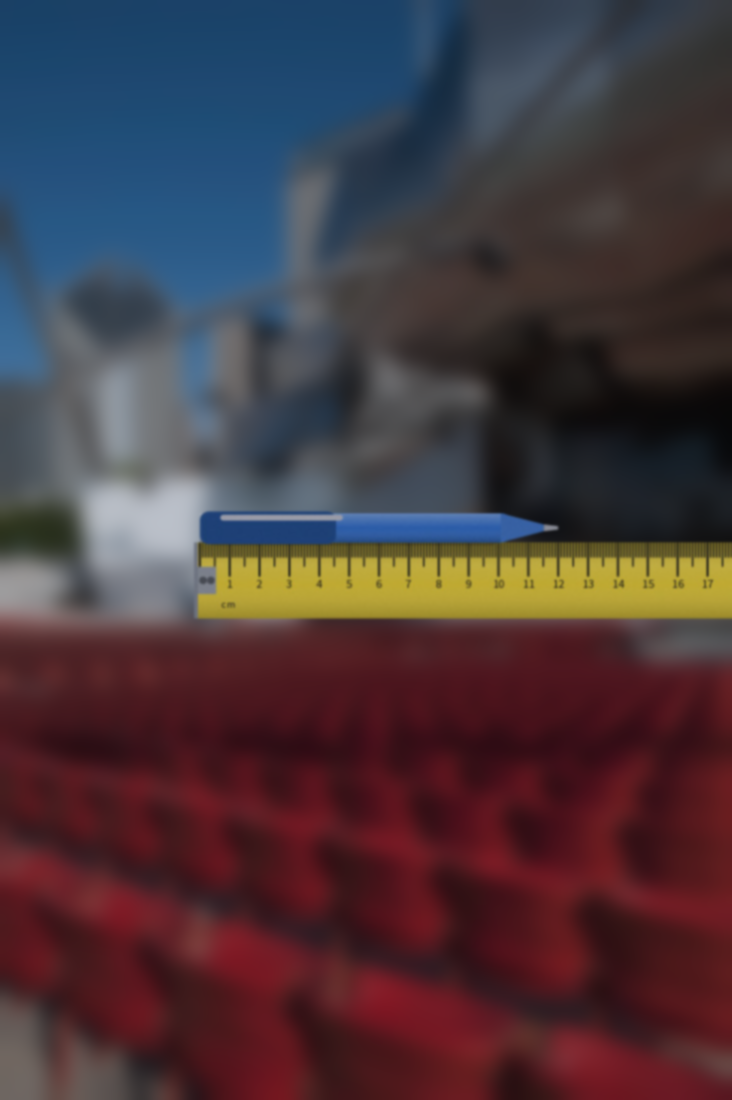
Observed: **12** cm
